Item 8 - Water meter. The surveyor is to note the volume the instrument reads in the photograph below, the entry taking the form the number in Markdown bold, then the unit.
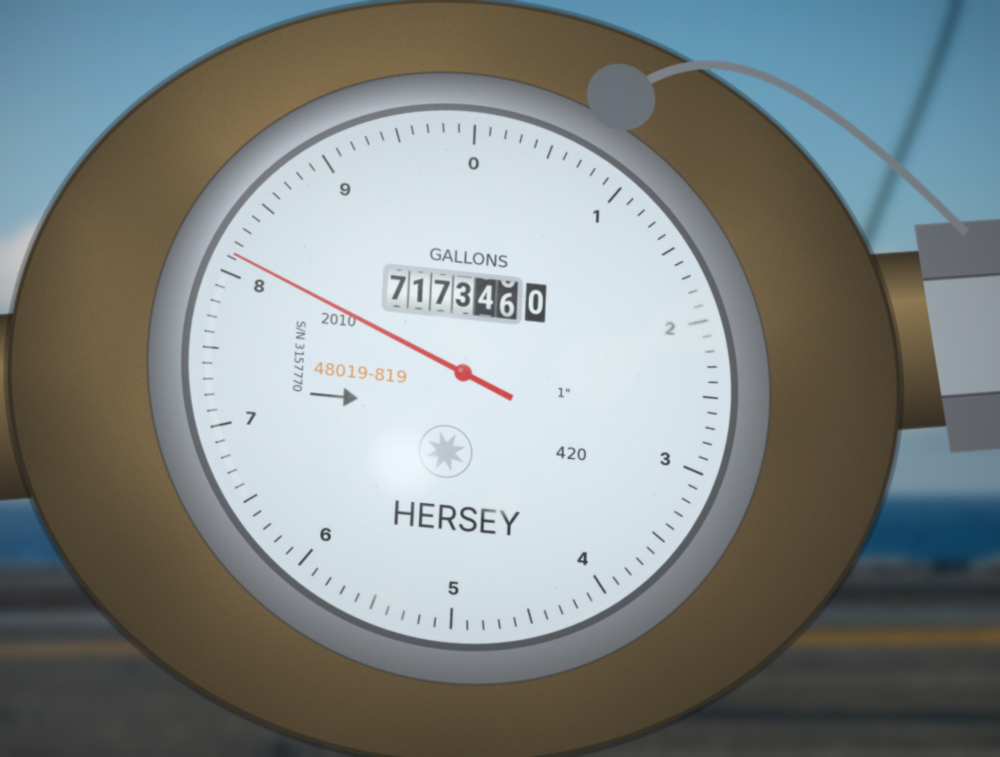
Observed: **7173458.1** gal
